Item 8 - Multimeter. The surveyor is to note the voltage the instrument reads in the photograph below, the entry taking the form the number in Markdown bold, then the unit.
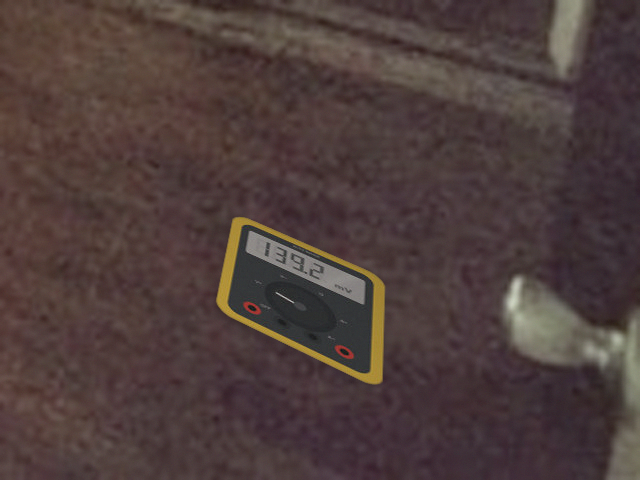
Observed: **139.2** mV
